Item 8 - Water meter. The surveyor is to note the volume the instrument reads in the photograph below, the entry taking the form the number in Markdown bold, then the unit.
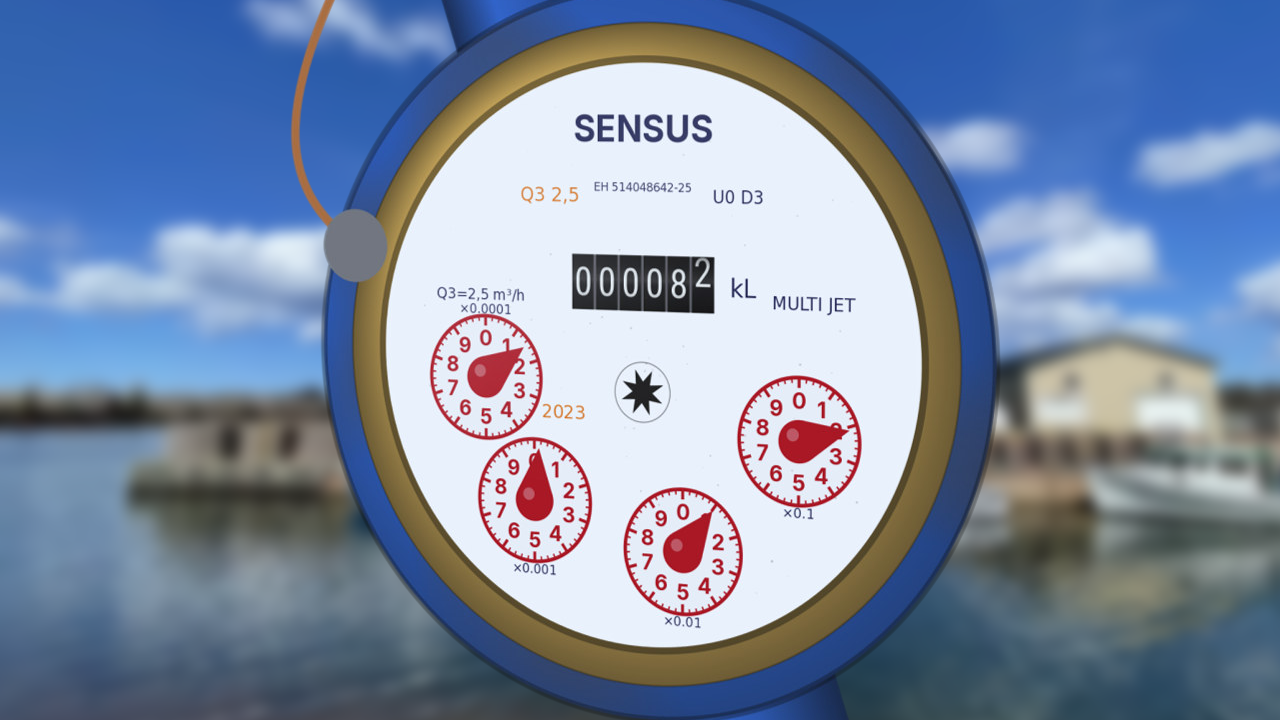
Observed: **82.2101** kL
